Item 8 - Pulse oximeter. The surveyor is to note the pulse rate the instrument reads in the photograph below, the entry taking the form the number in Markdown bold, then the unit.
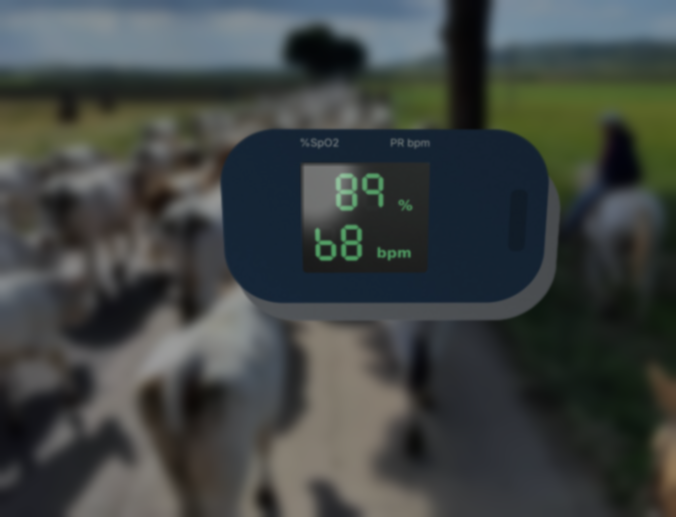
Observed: **68** bpm
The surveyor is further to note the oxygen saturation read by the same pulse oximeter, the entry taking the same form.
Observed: **89** %
